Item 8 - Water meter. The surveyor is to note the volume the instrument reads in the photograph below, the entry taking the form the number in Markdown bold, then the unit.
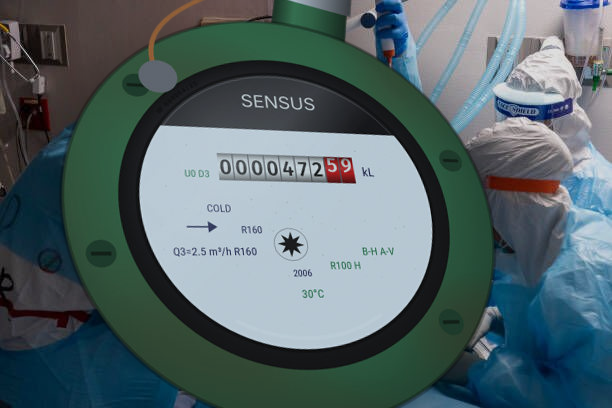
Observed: **472.59** kL
